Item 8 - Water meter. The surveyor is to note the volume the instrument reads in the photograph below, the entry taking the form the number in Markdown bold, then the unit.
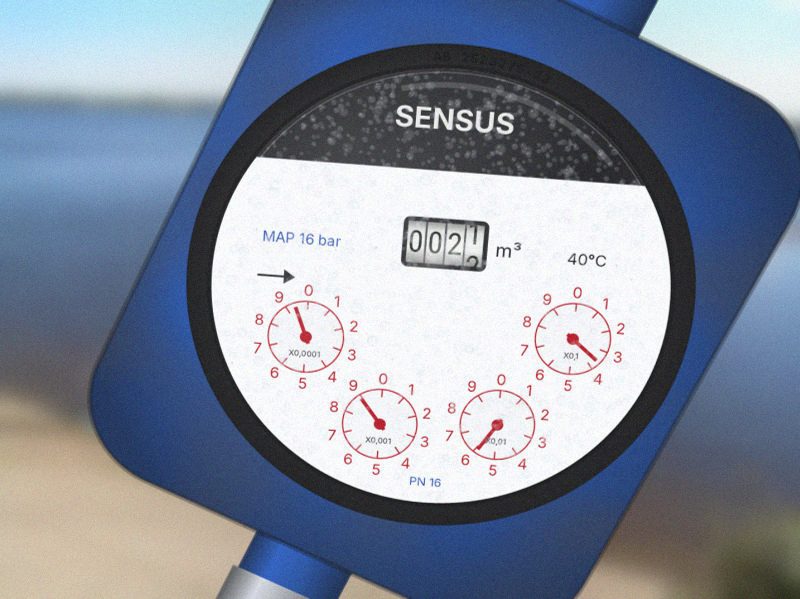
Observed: **21.3589** m³
